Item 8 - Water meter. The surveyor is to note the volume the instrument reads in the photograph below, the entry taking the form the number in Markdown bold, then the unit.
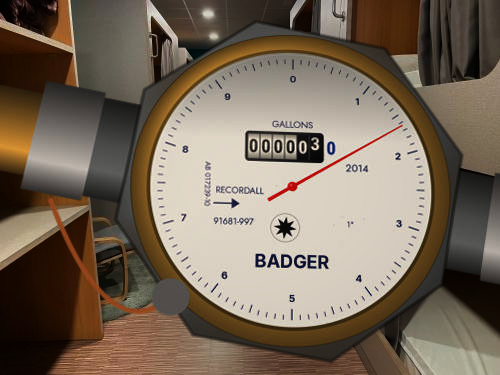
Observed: **31.6** gal
